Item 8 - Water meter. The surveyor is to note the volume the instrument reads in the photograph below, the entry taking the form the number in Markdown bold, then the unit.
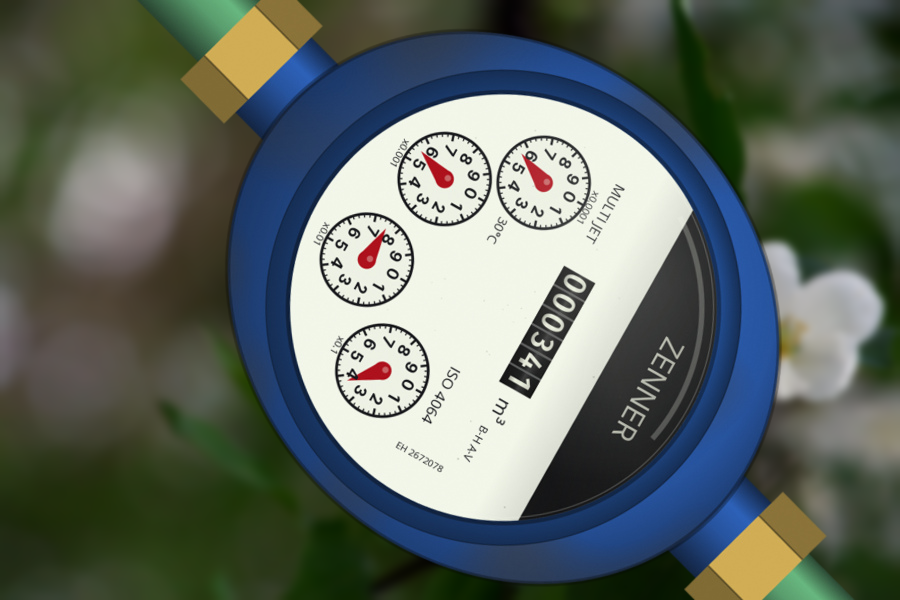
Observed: **341.3755** m³
